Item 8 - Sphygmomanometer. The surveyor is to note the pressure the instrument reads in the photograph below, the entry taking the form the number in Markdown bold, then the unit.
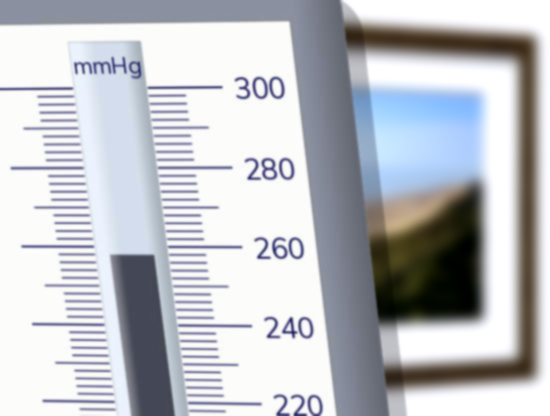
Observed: **258** mmHg
